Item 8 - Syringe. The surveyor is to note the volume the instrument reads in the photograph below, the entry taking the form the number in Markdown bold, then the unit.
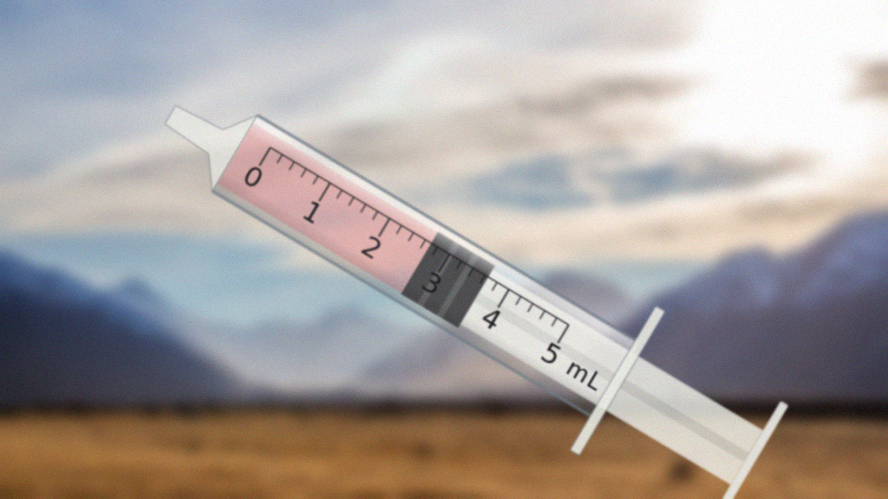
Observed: **2.7** mL
